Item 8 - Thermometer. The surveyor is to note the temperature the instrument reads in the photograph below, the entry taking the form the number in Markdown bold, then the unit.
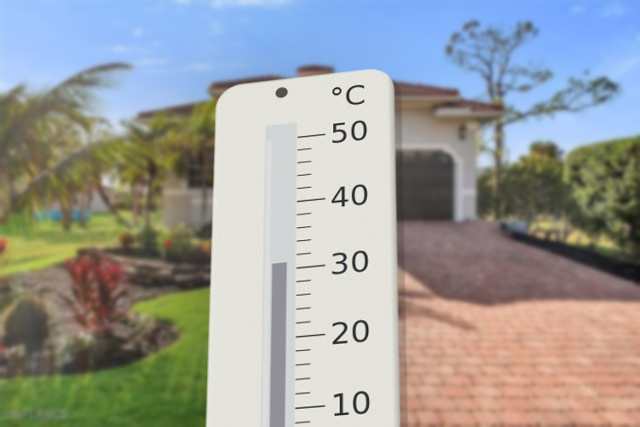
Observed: **31** °C
